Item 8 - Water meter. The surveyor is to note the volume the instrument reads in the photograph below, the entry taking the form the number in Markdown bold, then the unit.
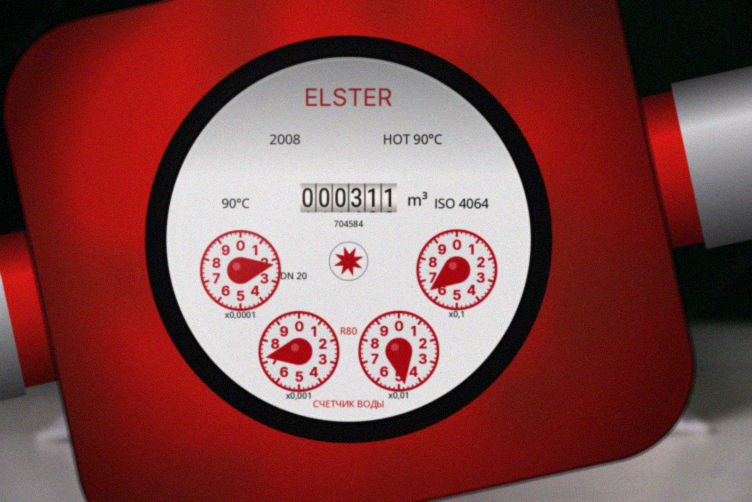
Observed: **311.6472** m³
